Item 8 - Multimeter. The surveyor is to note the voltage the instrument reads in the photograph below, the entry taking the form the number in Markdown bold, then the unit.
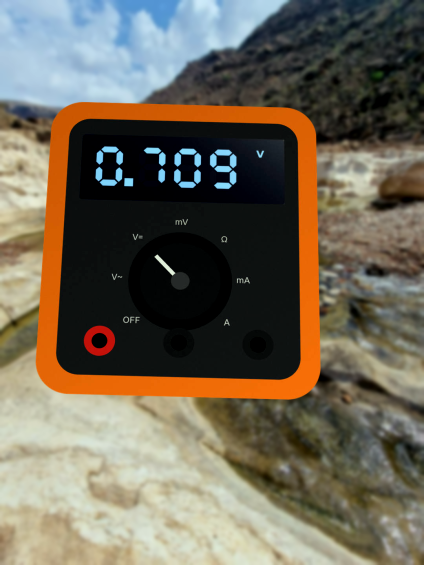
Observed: **0.709** V
